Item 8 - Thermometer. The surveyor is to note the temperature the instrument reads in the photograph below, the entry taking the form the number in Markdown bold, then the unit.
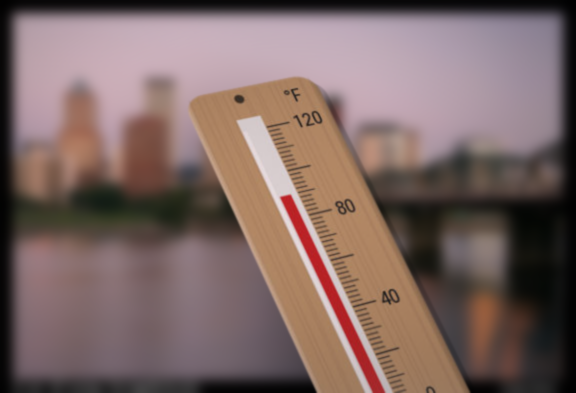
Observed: **90** °F
